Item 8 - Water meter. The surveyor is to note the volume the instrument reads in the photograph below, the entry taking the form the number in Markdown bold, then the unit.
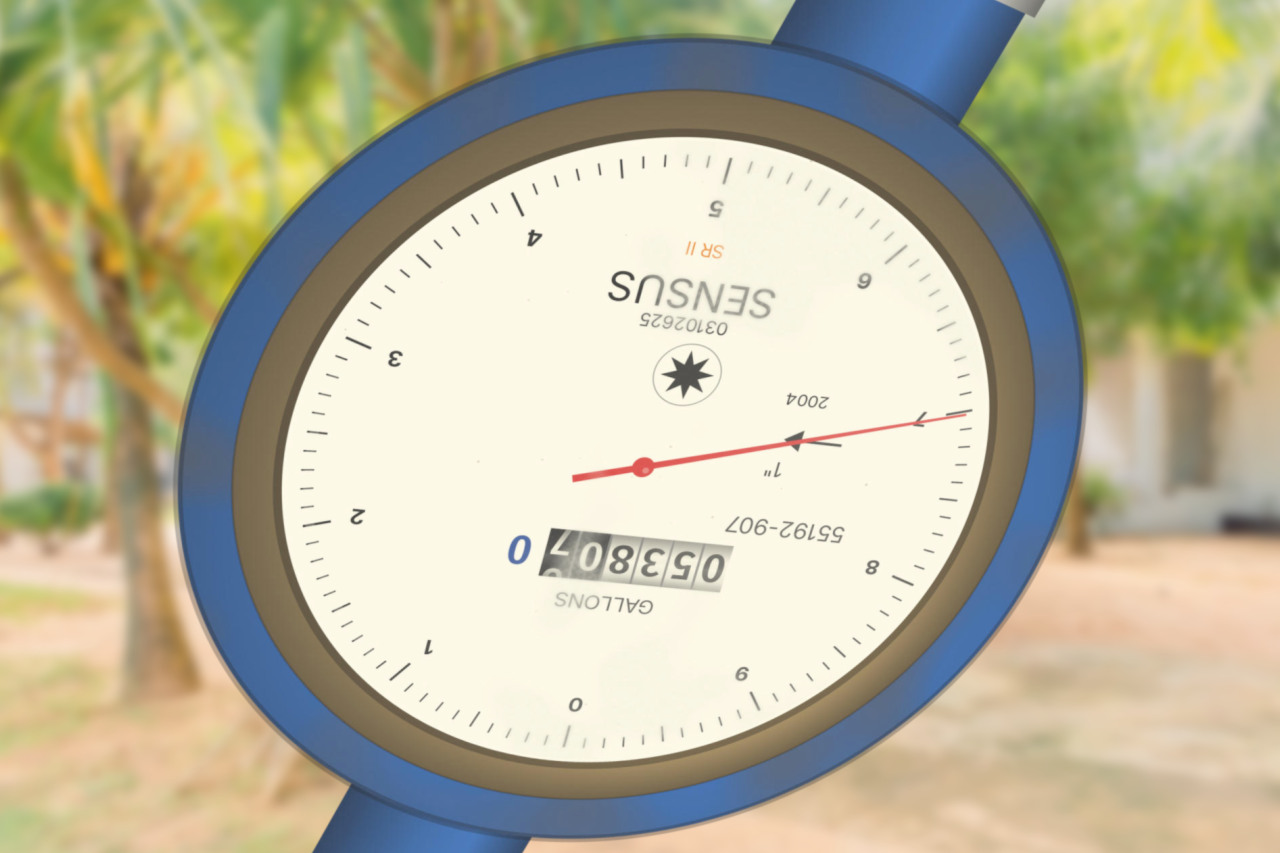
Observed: **538067.0** gal
